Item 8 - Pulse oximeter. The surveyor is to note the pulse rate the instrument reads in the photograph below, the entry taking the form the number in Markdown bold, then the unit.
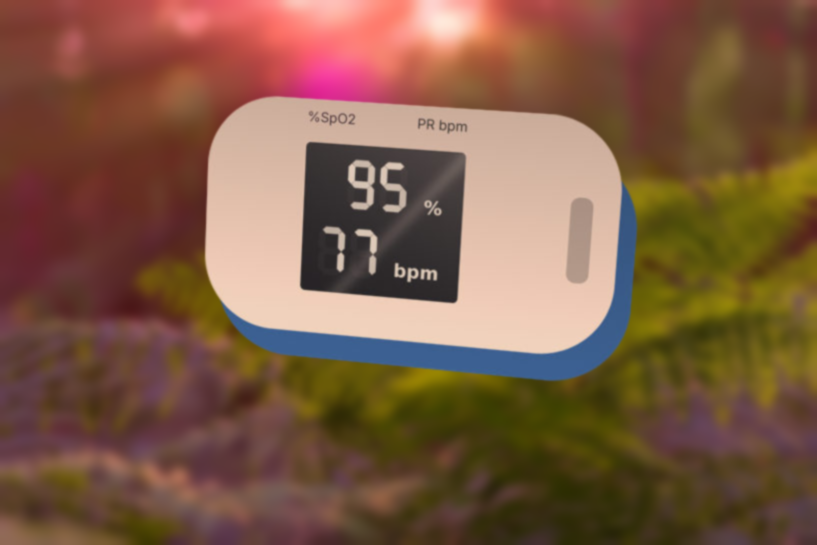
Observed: **77** bpm
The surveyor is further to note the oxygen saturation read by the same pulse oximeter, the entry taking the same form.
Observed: **95** %
